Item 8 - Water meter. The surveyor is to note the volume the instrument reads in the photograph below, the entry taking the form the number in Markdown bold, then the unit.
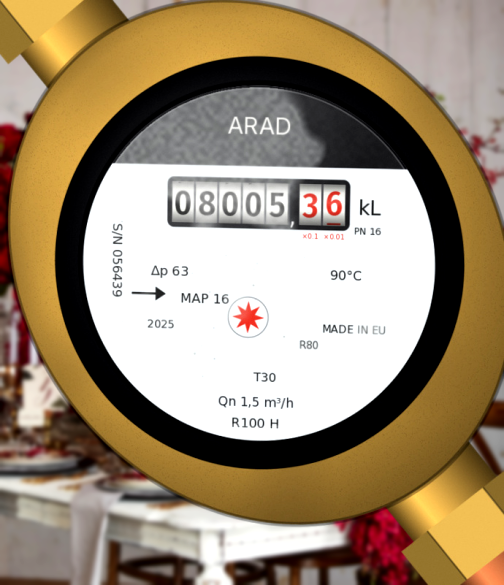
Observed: **8005.36** kL
